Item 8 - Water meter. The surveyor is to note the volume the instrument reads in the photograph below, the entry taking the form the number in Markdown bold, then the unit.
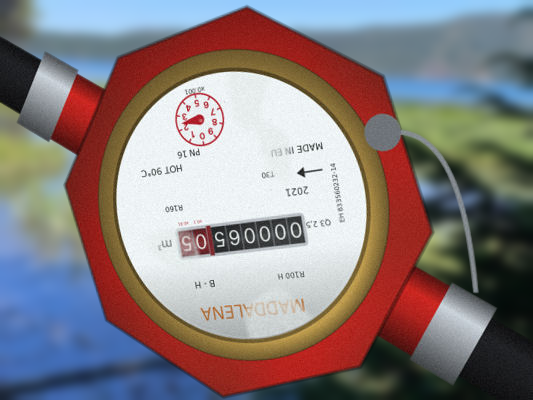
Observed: **65.052** m³
